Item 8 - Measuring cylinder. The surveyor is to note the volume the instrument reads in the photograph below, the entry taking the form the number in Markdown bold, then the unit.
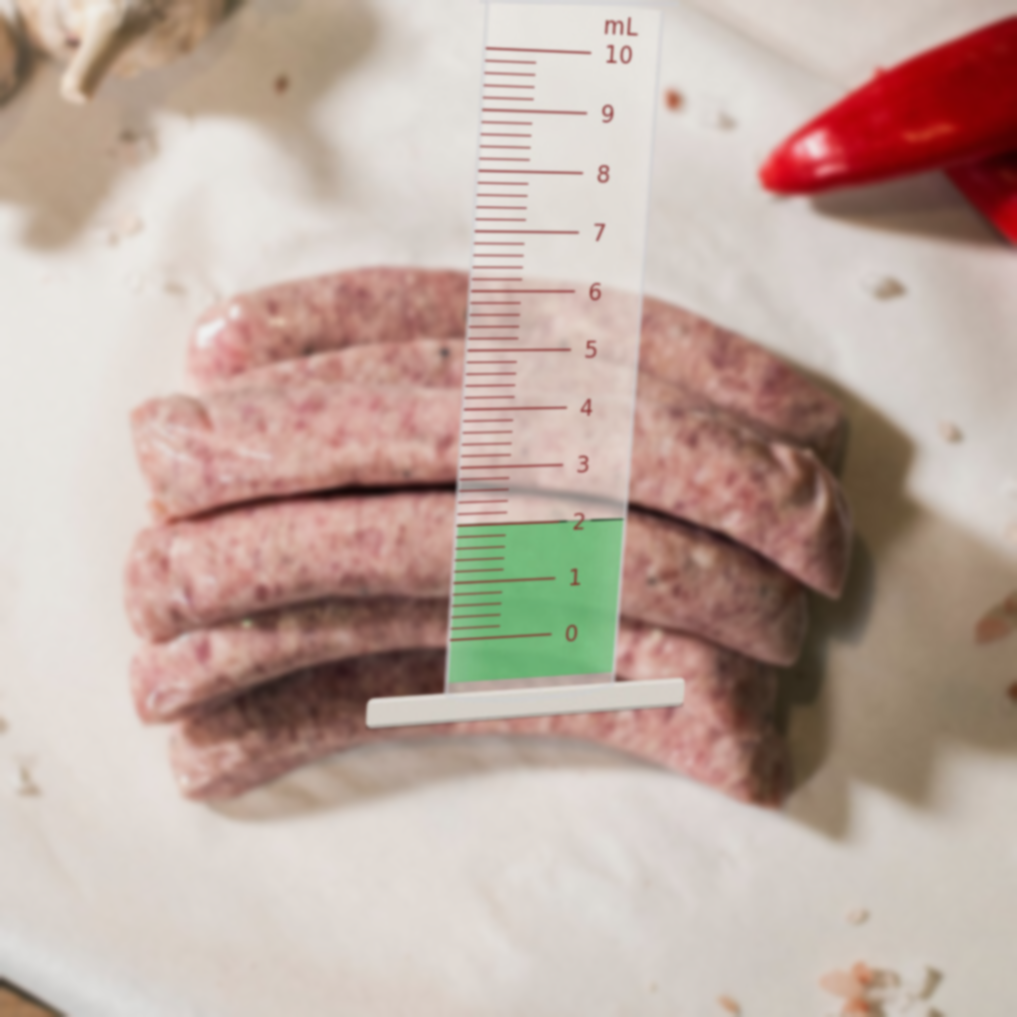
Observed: **2** mL
